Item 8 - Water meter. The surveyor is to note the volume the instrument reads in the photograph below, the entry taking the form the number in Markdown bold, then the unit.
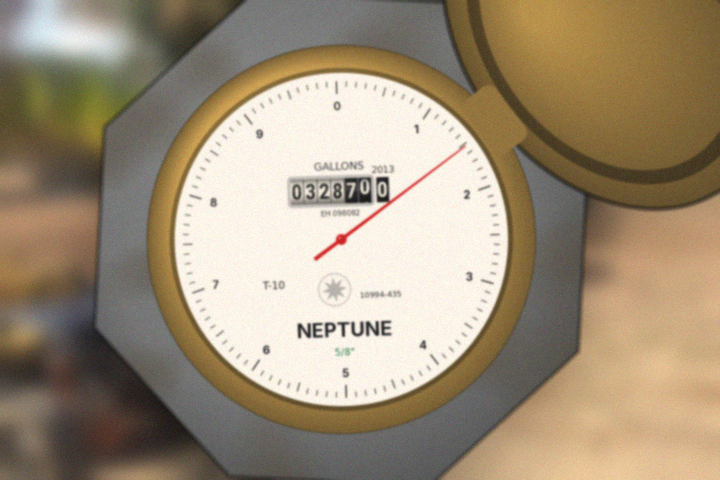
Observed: **328701.5** gal
